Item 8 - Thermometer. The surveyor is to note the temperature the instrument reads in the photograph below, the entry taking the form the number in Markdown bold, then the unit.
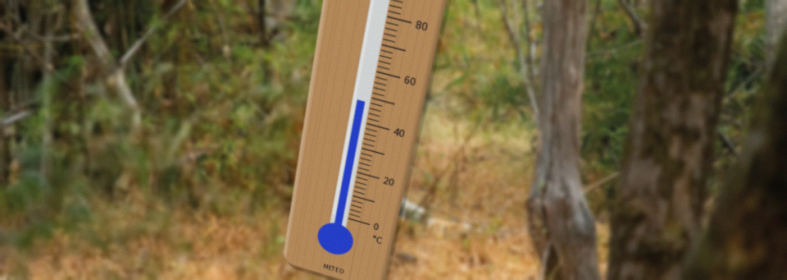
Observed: **48** °C
